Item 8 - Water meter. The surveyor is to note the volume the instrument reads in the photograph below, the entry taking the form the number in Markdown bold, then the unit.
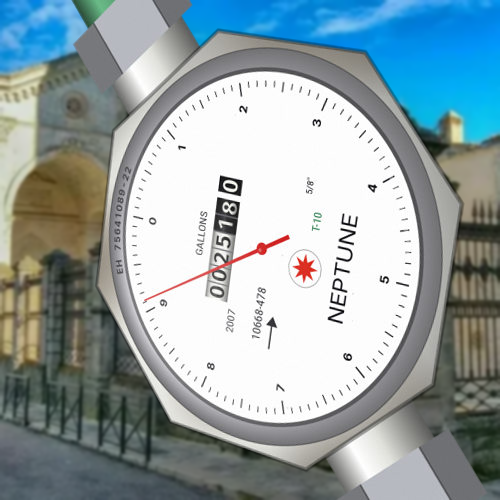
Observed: **25179.1** gal
